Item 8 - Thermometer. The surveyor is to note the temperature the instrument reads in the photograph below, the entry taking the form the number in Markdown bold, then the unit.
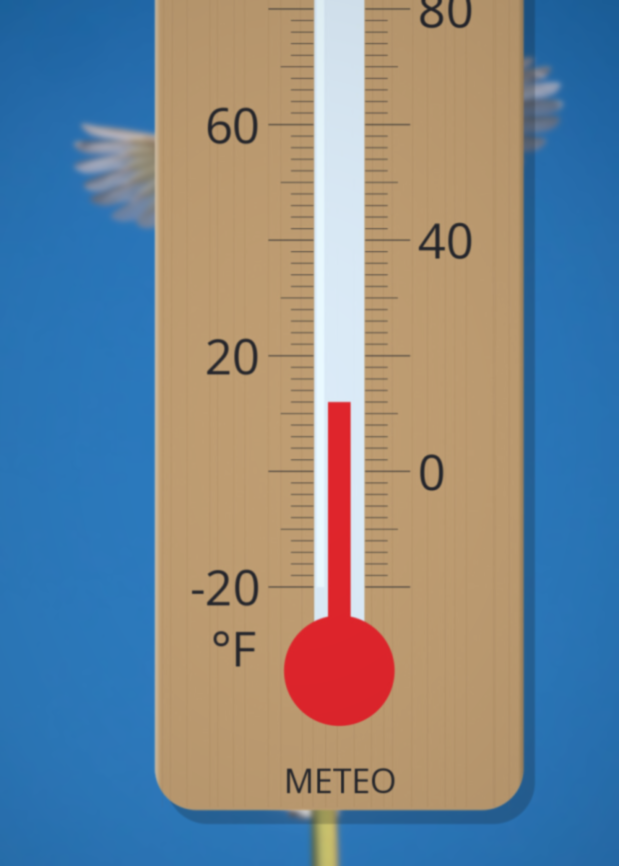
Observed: **12** °F
